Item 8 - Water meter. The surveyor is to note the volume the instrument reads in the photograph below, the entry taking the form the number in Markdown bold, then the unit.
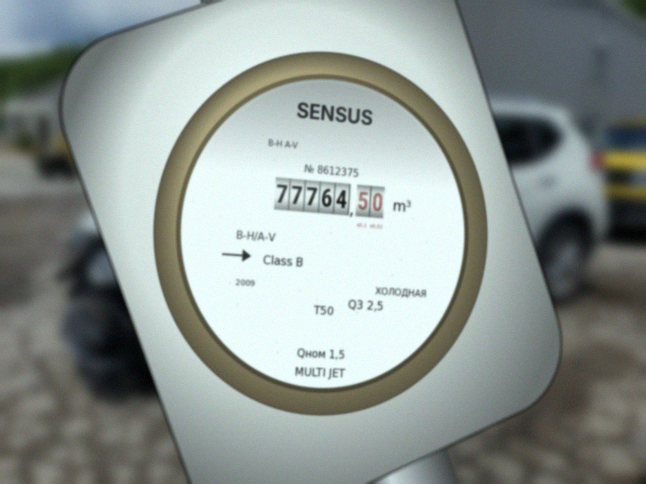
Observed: **77764.50** m³
